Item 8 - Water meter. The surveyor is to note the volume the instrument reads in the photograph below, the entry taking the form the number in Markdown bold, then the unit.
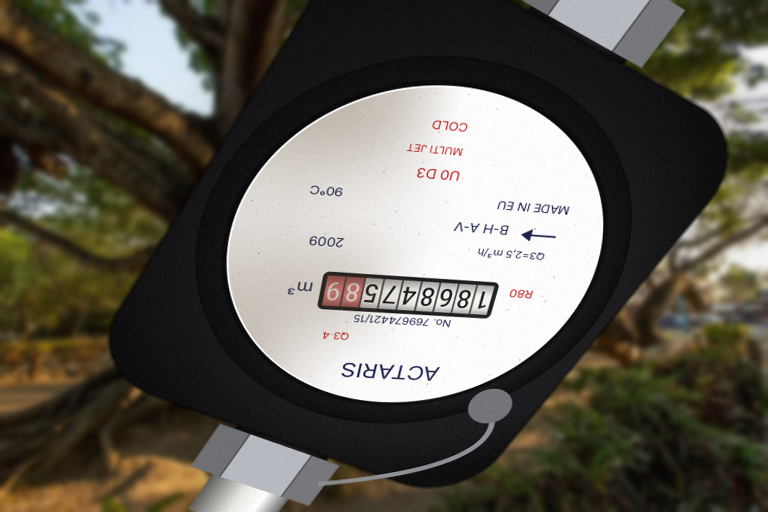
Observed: **1868475.89** m³
